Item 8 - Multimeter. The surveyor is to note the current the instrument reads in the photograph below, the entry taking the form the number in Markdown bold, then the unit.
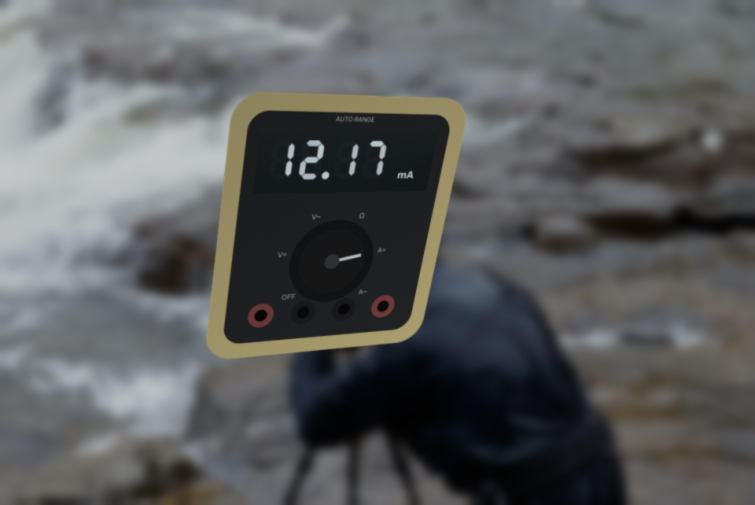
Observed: **12.17** mA
